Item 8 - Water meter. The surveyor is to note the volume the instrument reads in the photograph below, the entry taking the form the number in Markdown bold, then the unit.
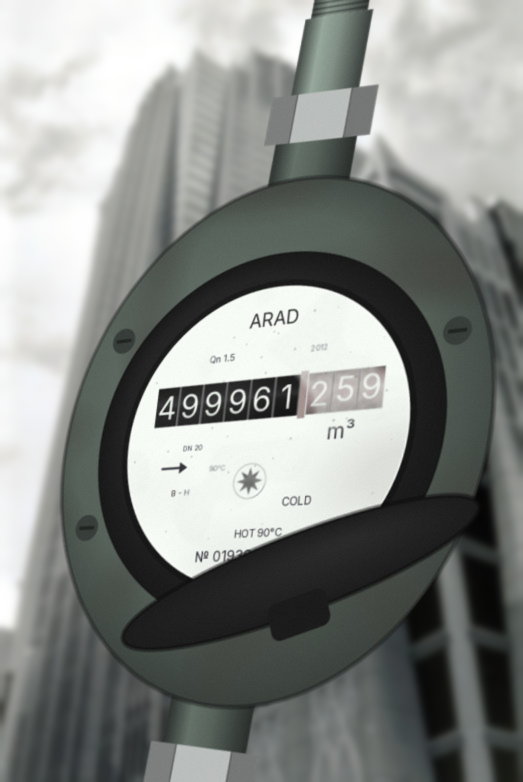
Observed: **499961.259** m³
